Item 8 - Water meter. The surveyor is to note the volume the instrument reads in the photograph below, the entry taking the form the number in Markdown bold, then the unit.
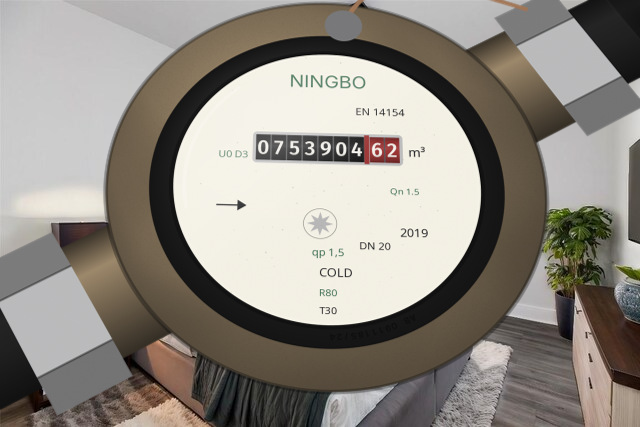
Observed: **753904.62** m³
